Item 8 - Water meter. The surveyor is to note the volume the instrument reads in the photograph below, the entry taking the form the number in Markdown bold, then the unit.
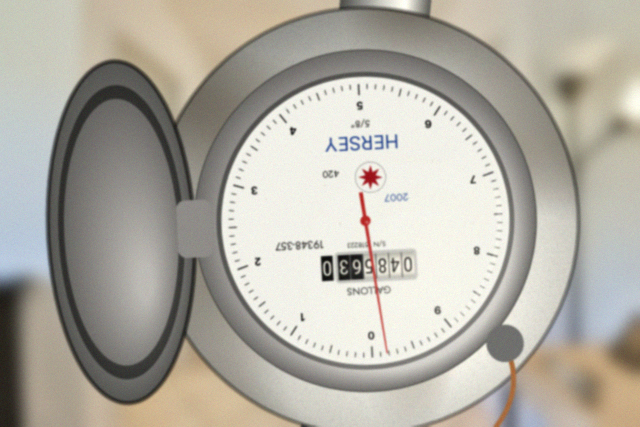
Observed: **485629.8** gal
